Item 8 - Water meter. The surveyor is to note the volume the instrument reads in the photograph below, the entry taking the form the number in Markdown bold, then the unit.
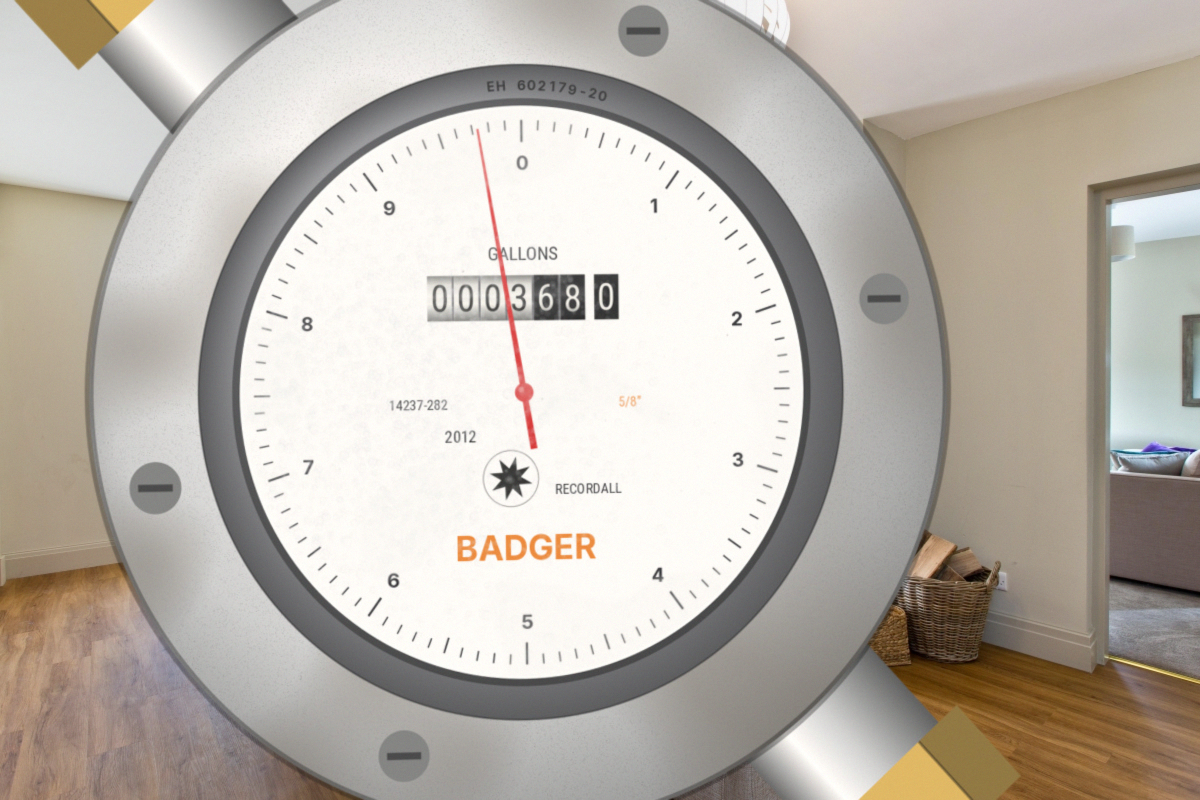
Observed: **3679.7** gal
